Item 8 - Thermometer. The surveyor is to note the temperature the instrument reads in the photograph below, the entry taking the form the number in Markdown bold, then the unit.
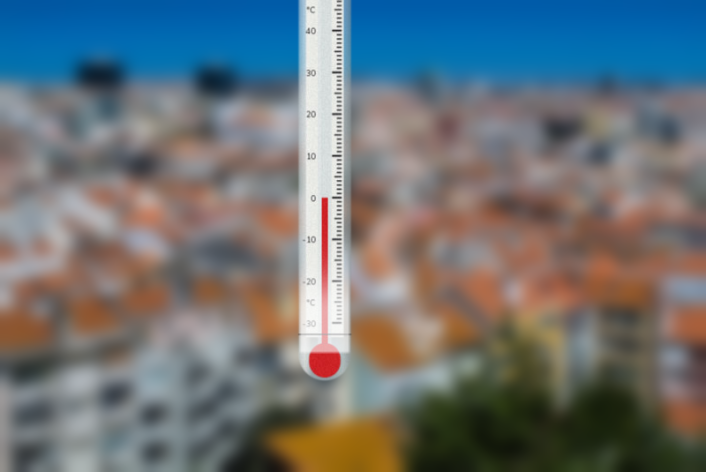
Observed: **0** °C
